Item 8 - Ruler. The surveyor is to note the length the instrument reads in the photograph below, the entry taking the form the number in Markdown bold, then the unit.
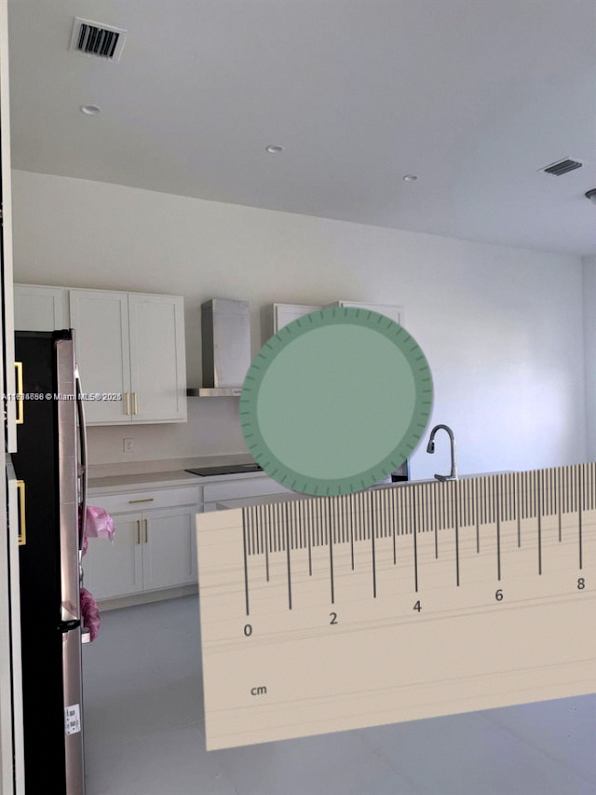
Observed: **4.5** cm
